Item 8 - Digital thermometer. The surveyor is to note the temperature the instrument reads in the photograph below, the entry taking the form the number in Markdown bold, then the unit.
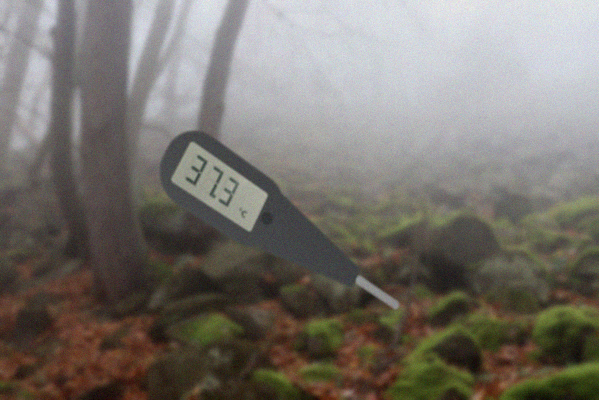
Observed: **37.3** °C
